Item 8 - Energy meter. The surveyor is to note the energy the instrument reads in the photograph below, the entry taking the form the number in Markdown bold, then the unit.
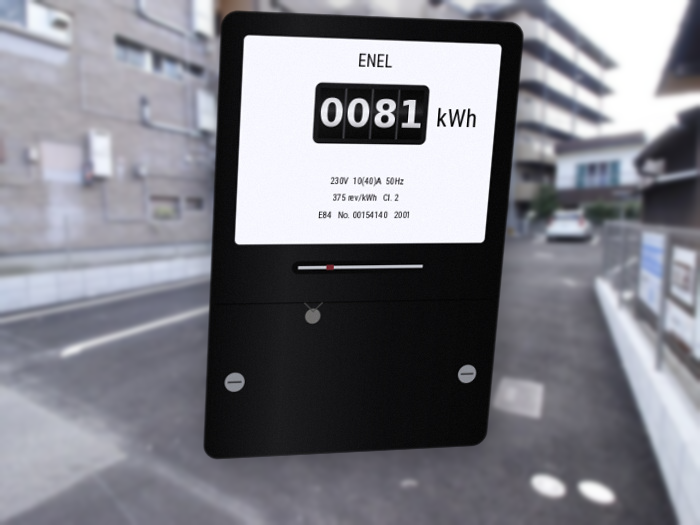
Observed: **81** kWh
